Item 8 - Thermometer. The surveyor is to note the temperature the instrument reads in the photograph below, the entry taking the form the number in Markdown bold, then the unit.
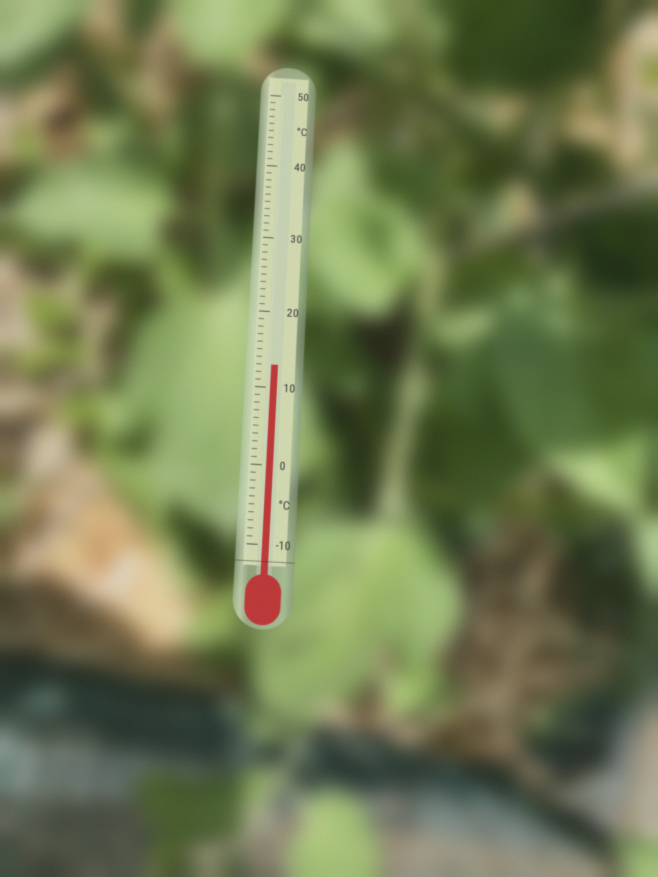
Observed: **13** °C
